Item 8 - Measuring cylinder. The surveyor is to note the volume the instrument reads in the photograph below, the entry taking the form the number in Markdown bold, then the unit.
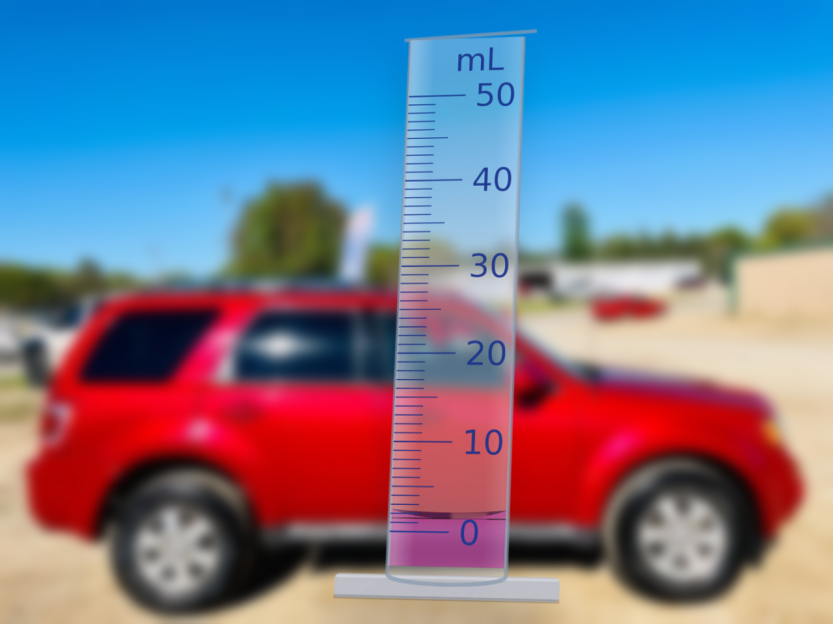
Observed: **1.5** mL
